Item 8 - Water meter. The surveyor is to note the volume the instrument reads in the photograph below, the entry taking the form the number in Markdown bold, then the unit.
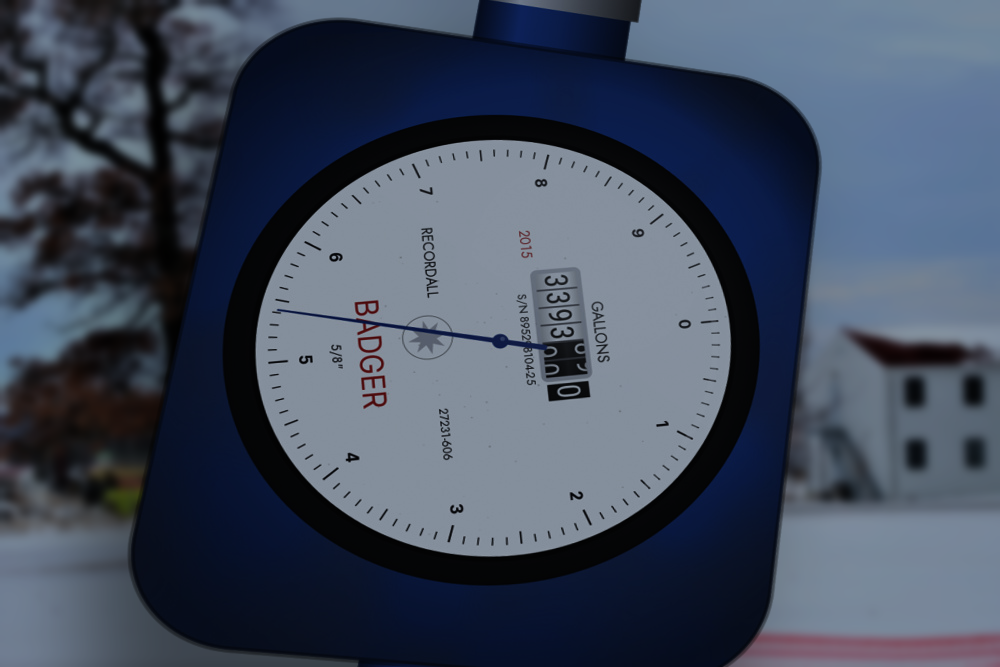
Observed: **3393895.4** gal
